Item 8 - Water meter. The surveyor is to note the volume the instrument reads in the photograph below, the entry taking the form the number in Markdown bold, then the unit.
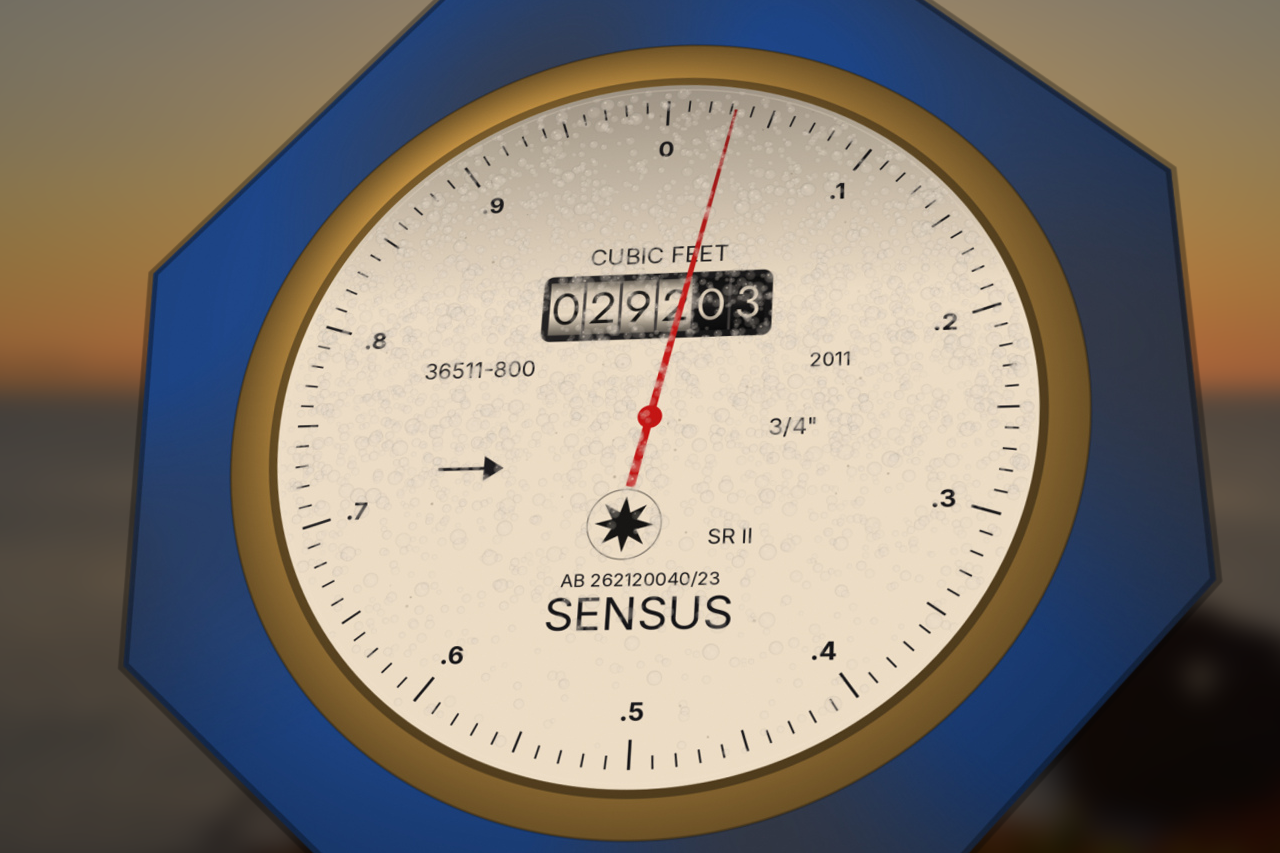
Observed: **29203.03** ft³
